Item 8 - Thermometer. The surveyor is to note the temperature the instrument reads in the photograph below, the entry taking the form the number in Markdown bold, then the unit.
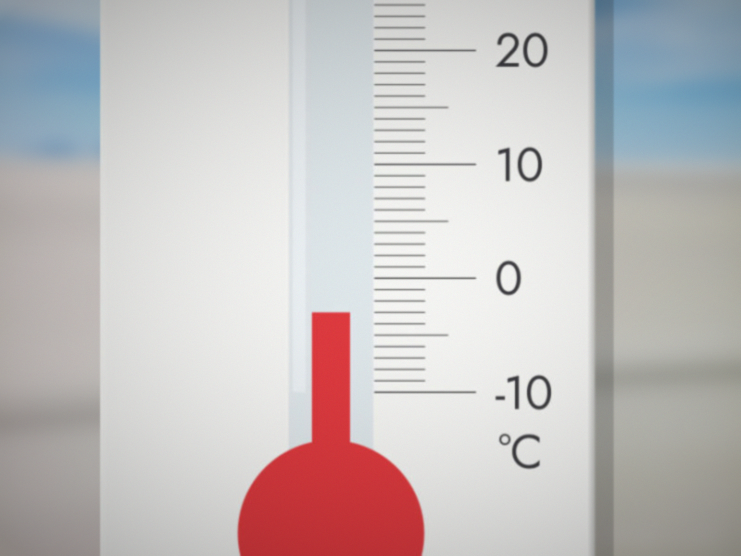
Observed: **-3** °C
